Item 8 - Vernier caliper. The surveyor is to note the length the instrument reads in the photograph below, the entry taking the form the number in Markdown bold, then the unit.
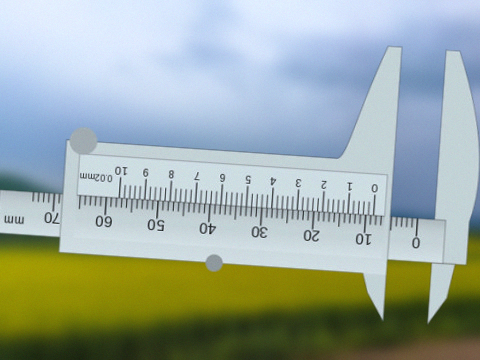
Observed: **8.5** mm
